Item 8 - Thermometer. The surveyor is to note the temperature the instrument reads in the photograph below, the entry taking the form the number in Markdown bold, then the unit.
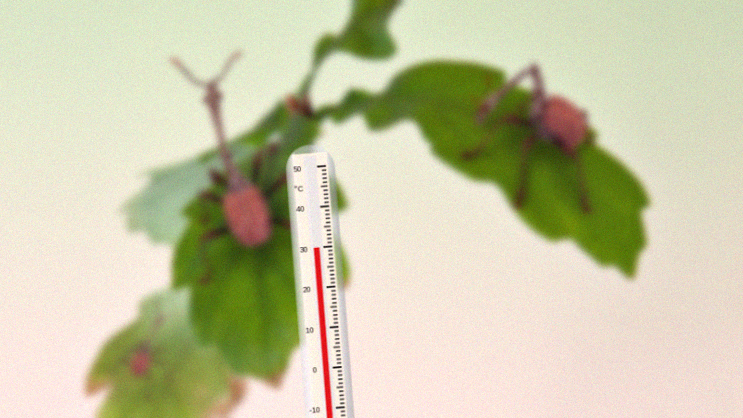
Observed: **30** °C
